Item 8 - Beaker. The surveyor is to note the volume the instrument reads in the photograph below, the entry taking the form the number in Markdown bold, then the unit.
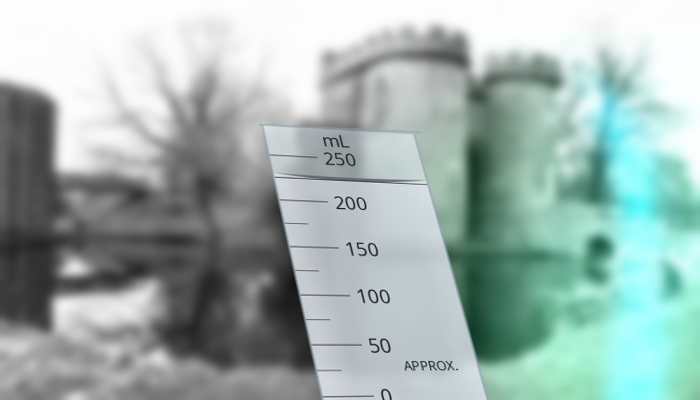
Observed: **225** mL
